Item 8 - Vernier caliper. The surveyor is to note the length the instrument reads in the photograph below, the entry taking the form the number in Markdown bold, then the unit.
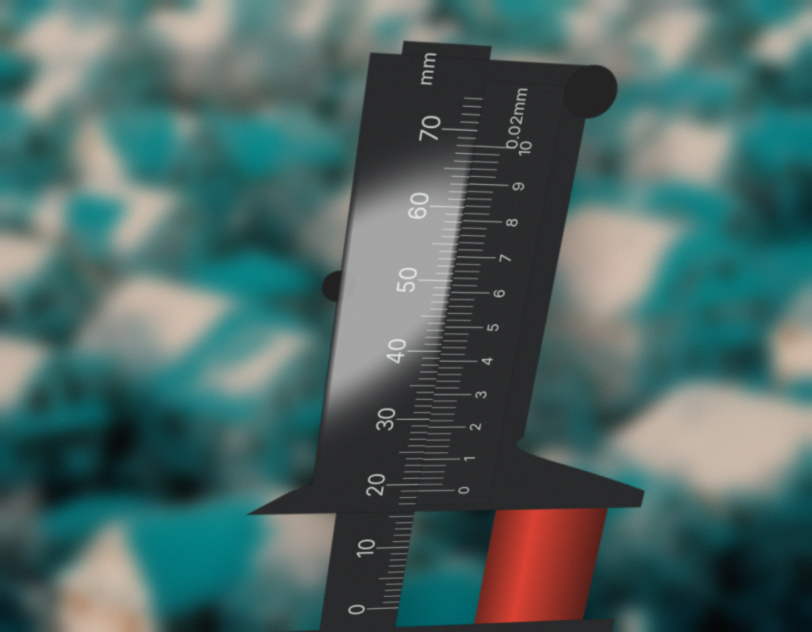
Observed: **19.0** mm
